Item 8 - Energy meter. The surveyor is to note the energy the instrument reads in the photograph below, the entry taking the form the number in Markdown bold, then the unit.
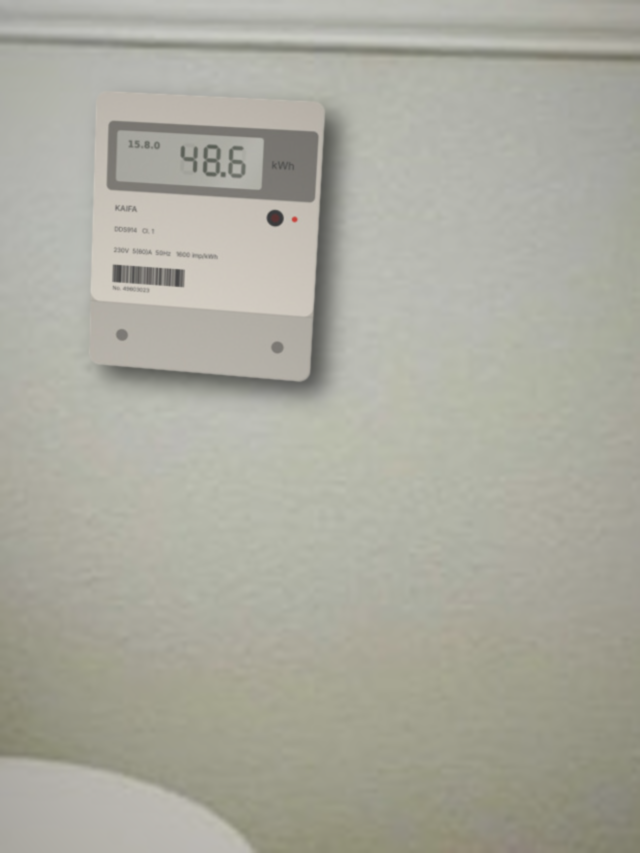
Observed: **48.6** kWh
